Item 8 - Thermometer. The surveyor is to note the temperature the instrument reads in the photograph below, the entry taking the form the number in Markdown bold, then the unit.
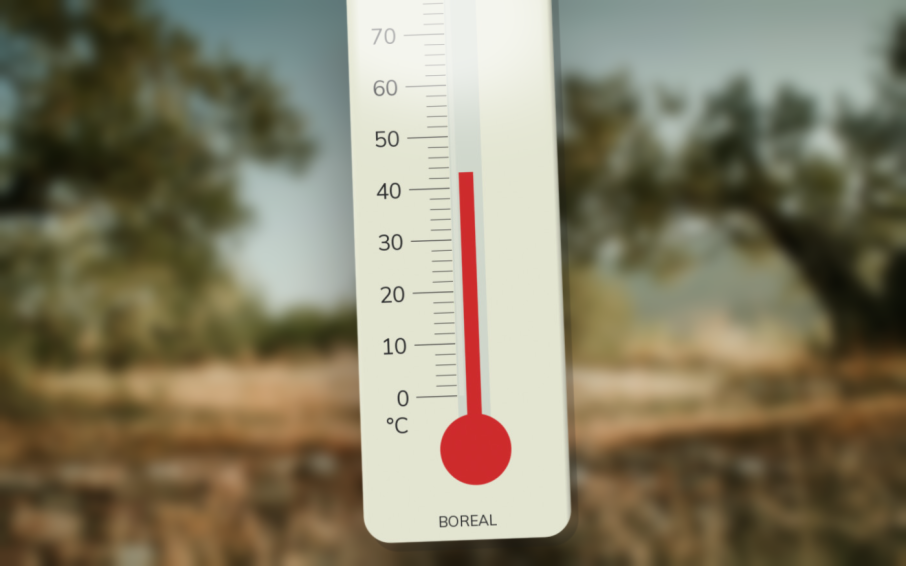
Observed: **43** °C
